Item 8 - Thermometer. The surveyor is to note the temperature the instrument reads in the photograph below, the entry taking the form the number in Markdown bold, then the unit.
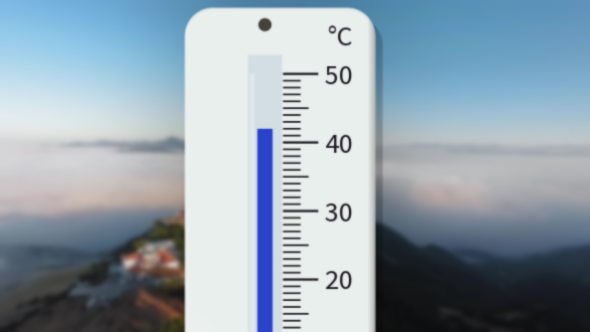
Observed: **42** °C
